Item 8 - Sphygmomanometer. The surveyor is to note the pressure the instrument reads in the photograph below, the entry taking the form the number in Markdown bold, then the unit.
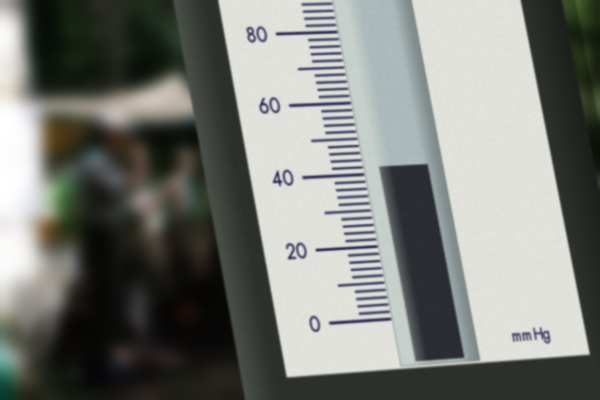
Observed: **42** mmHg
